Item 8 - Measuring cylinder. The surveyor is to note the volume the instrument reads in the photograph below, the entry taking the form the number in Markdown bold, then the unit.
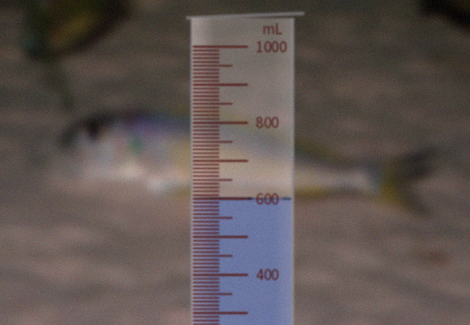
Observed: **600** mL
